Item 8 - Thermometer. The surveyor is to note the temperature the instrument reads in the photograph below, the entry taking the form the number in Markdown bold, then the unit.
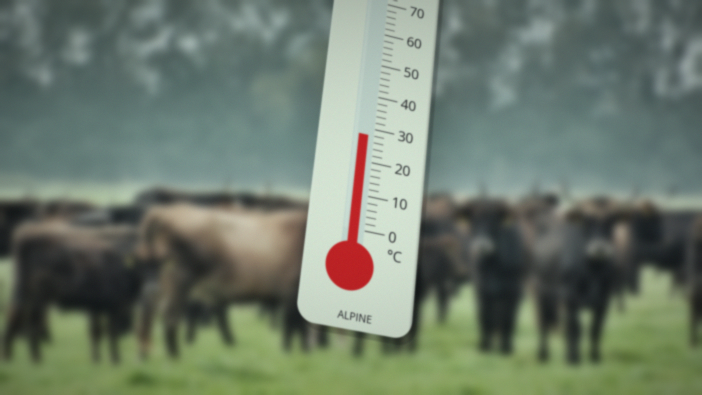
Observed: **28** °C
